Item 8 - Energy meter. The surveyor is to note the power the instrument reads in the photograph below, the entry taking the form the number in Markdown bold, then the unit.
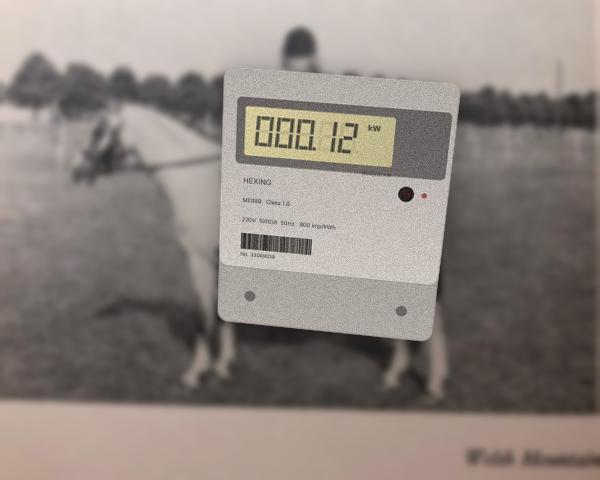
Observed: **0.12** kW
